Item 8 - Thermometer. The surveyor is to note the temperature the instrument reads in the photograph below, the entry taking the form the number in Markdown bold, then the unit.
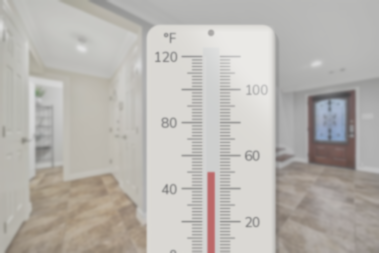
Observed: **50** °F
